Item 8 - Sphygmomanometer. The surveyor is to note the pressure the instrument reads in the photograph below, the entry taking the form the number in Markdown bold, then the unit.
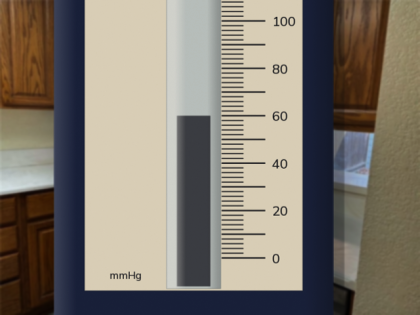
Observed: **60** mmHg
